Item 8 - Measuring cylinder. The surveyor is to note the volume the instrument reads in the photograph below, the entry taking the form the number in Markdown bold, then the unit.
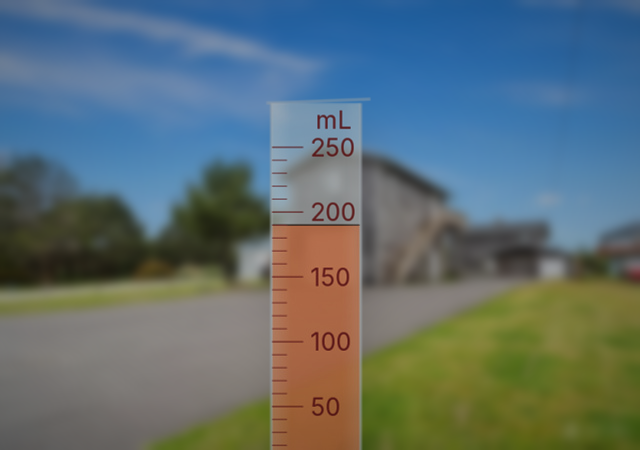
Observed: **190** mL
